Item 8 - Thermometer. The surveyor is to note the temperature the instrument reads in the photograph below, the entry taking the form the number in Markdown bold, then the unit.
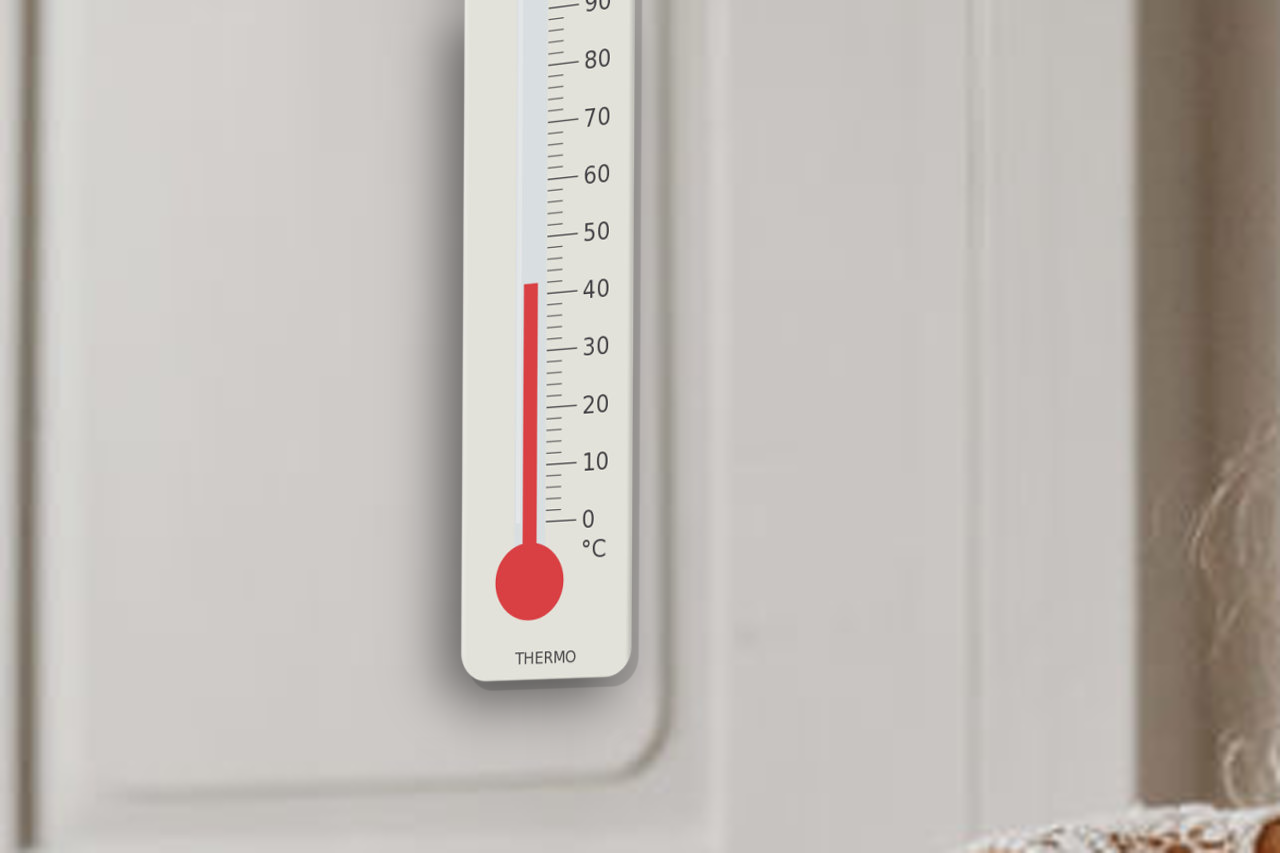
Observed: **42** °C
